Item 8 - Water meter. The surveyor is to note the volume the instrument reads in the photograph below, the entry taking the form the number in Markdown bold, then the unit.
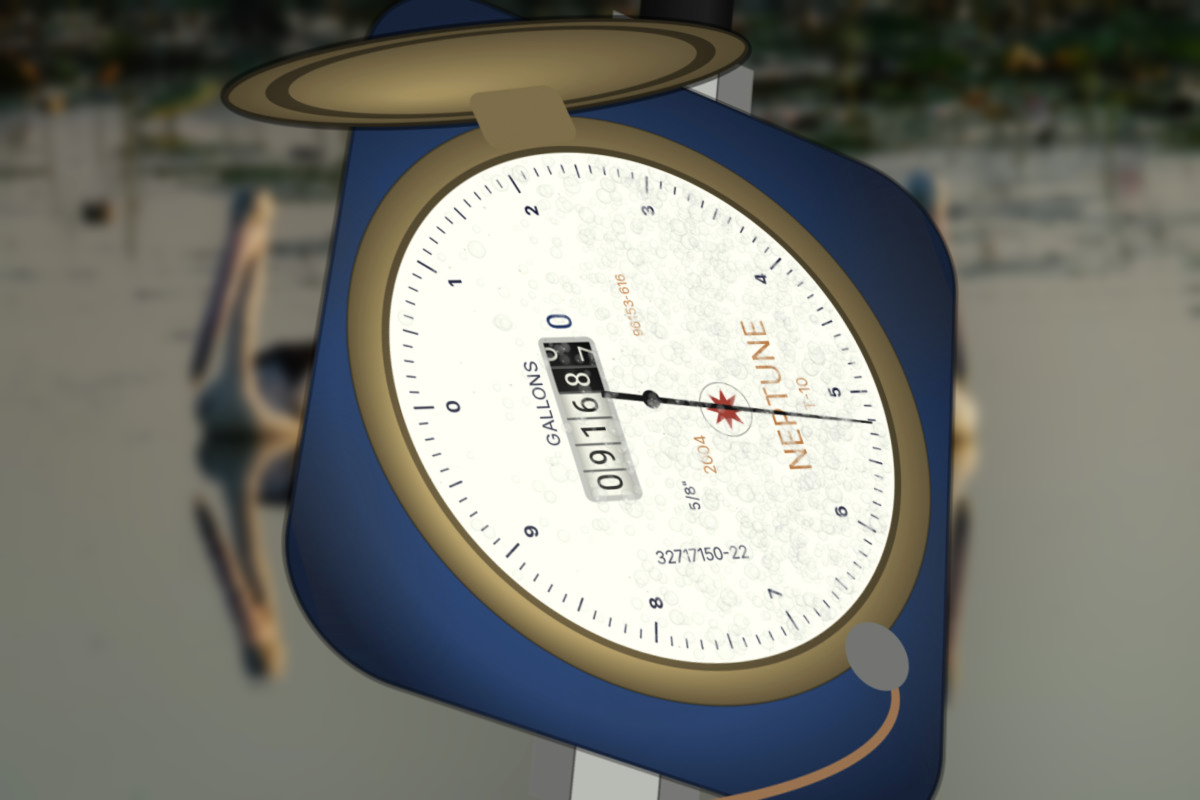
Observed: **916865.2** gal
